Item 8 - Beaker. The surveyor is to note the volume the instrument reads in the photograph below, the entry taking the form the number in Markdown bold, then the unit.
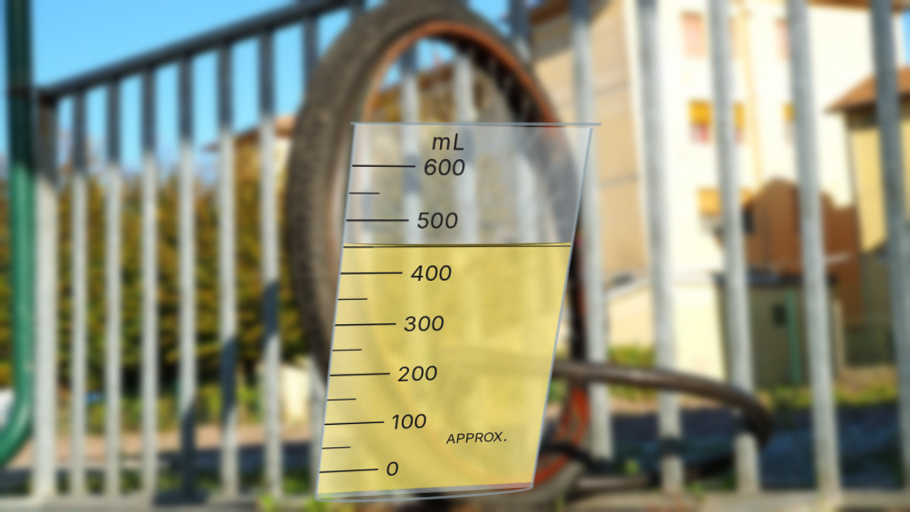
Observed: **450** mL
